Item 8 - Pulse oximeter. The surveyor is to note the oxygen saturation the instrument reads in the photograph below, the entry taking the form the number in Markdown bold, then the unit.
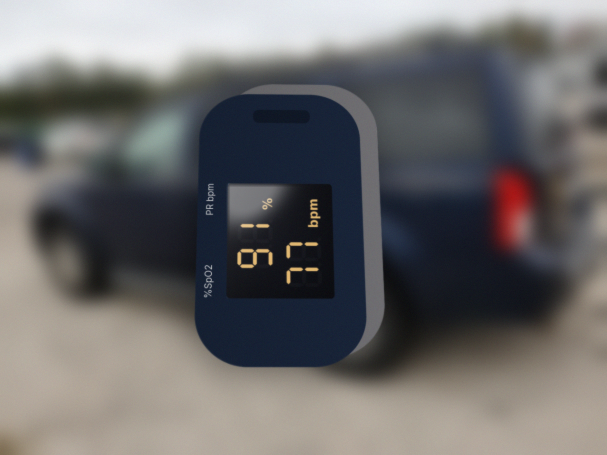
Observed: **91** %
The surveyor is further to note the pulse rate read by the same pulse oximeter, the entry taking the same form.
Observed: **77** bpm
